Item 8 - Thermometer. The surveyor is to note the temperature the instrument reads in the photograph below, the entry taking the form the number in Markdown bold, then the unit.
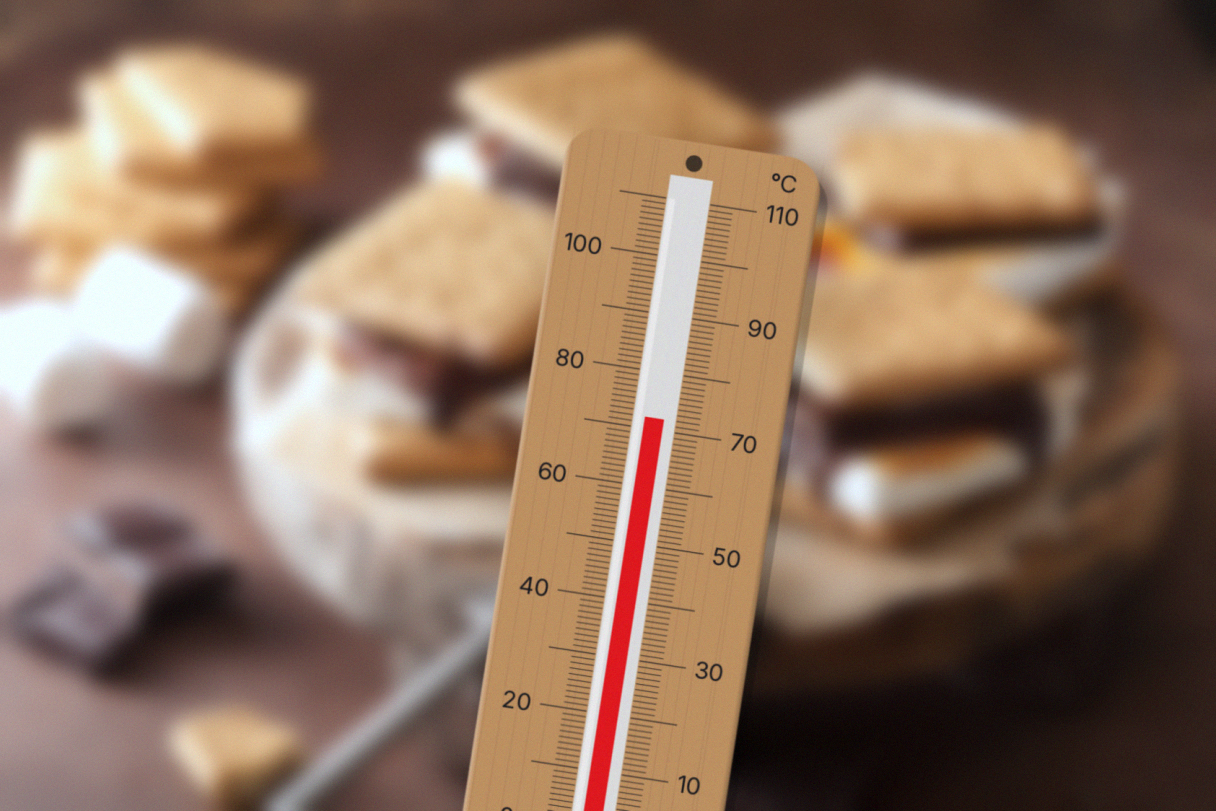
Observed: **72** °C
